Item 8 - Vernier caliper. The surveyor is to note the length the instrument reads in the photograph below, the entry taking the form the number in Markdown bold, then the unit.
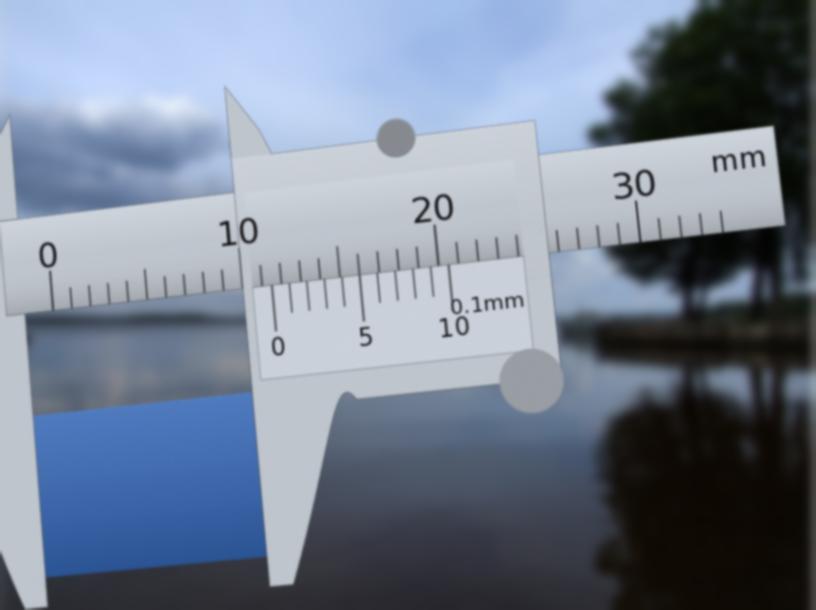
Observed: **11.5** mm
